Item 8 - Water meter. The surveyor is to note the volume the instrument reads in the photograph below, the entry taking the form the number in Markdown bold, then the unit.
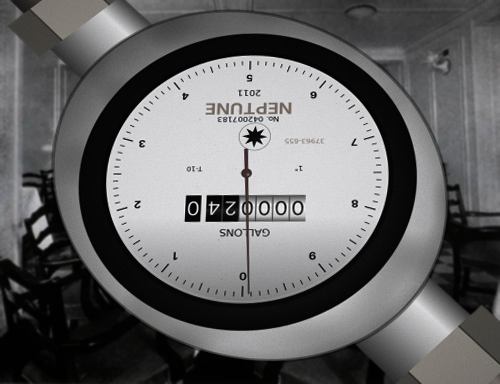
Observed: **239.9** gal
